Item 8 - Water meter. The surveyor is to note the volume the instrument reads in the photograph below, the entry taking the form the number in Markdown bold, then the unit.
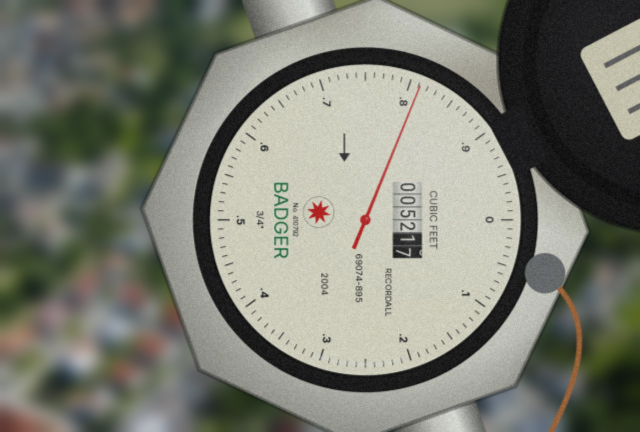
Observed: **5216.81** ft³
